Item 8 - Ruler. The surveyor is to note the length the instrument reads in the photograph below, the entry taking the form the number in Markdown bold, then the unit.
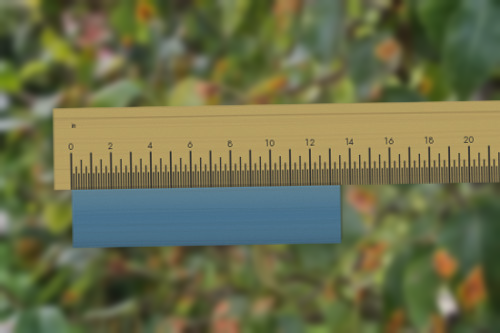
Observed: **13.5** in
